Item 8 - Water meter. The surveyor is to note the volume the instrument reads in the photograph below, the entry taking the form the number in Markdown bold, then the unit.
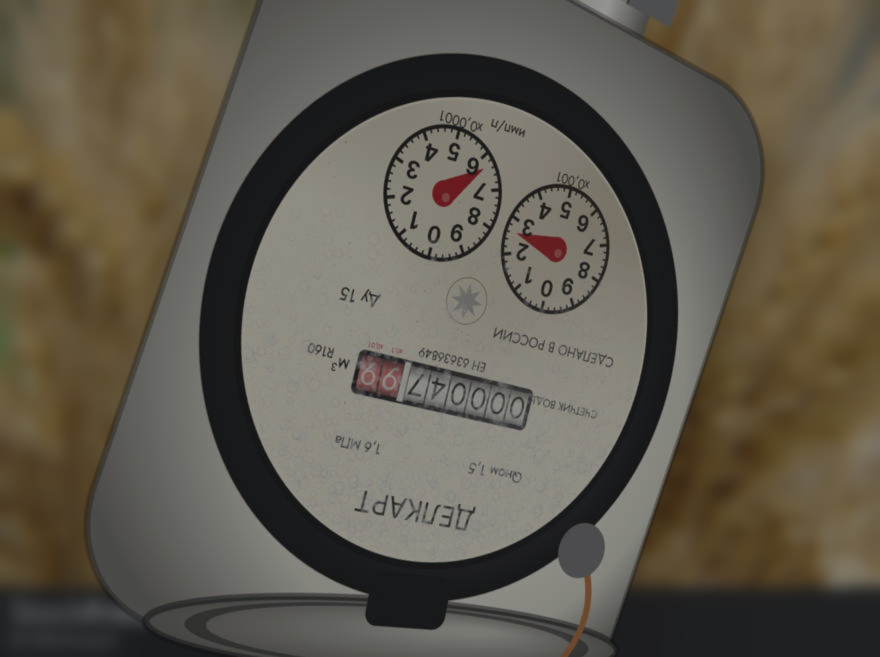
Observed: **47.9926** m³
